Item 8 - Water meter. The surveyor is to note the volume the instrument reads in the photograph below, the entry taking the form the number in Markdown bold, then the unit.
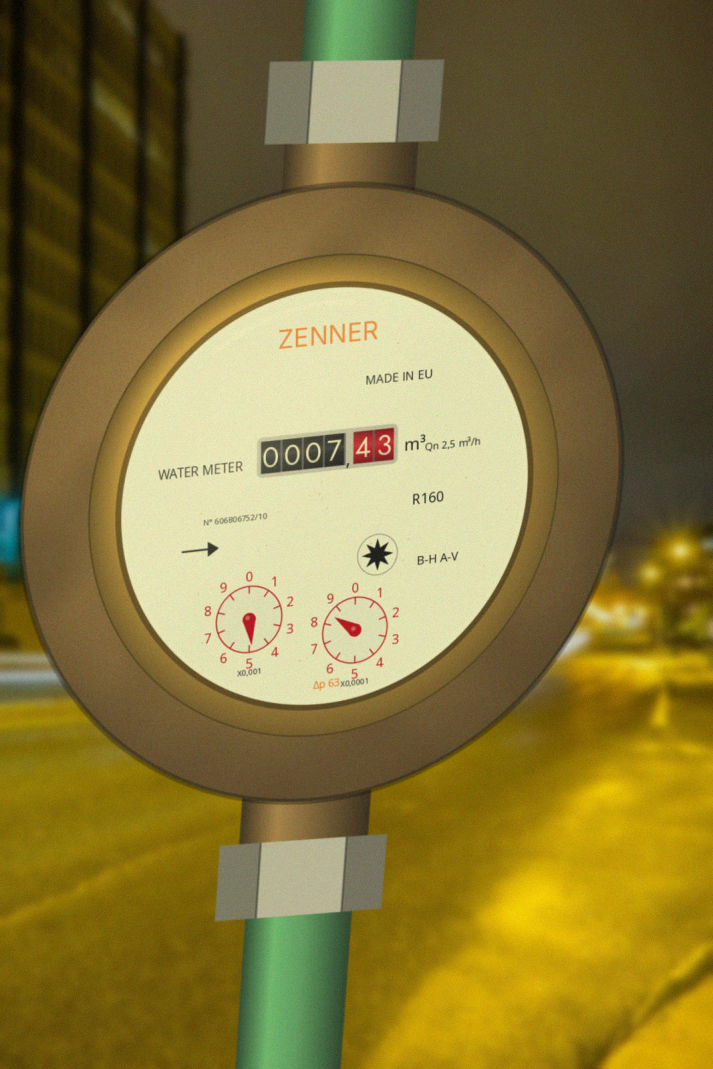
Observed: **7.4348** m³
